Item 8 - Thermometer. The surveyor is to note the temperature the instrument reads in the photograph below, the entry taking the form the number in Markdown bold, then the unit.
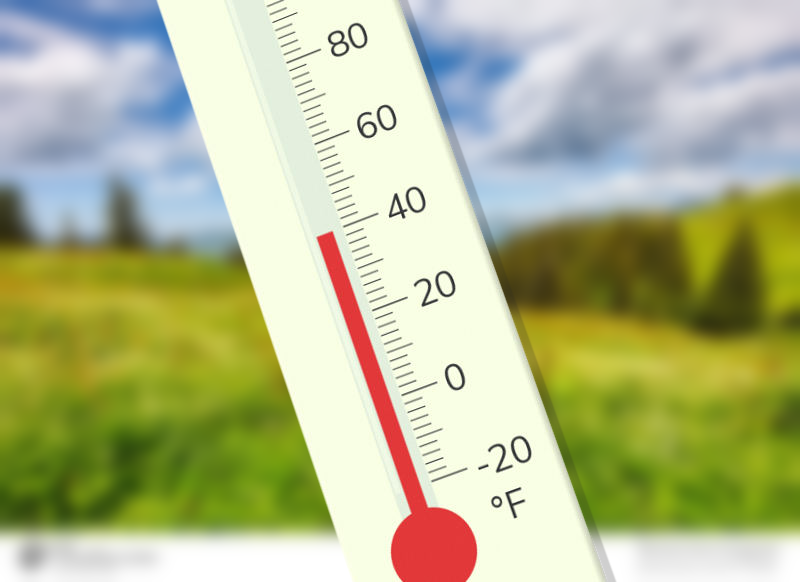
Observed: **40** °F
